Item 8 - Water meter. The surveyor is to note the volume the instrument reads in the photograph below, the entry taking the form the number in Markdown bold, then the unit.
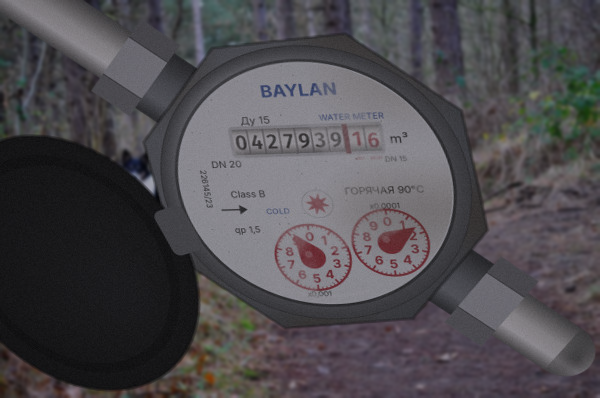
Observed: **427939.1591** m³
